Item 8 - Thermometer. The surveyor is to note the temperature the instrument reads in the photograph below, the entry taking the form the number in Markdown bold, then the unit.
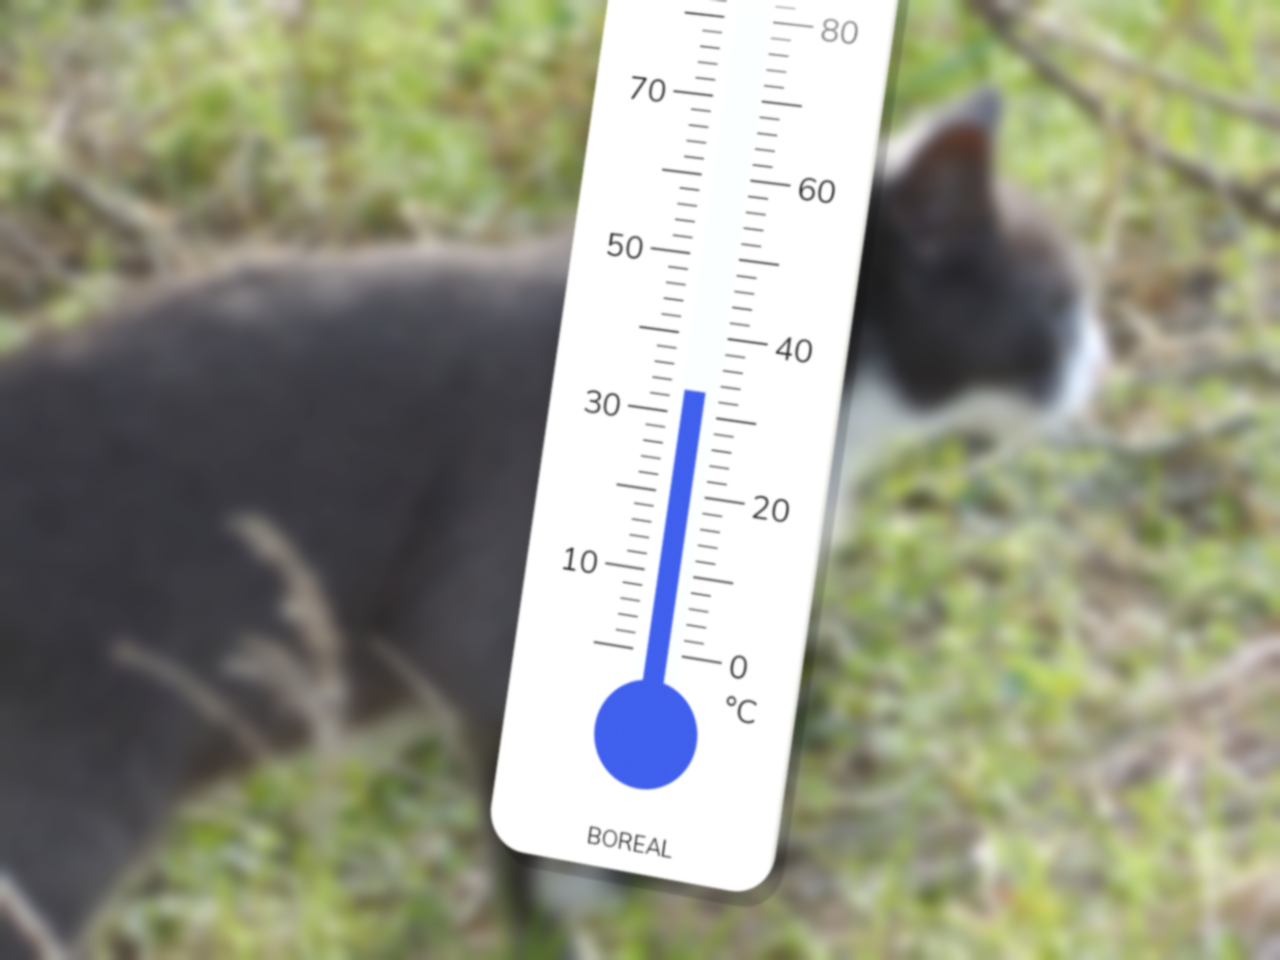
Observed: **33** °C
